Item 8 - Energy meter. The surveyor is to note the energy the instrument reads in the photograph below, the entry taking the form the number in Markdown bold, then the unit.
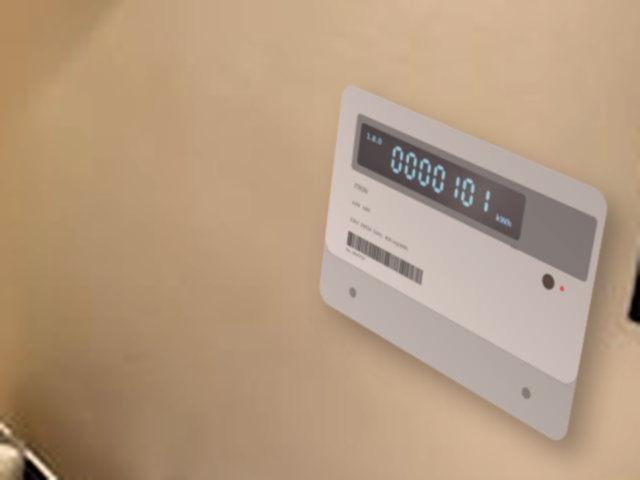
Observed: **101** kWh
